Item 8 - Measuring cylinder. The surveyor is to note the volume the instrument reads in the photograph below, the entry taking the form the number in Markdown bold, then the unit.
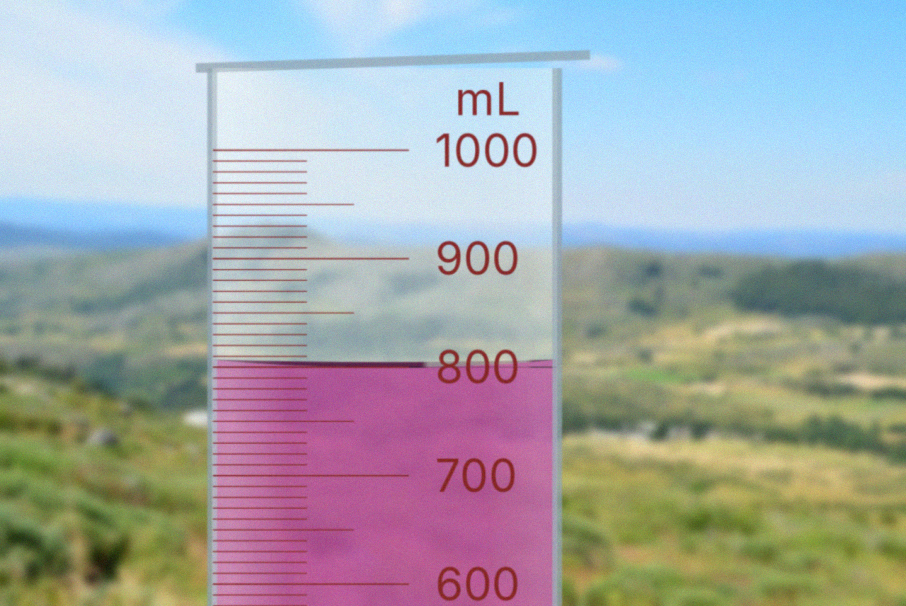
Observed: **800** mL
